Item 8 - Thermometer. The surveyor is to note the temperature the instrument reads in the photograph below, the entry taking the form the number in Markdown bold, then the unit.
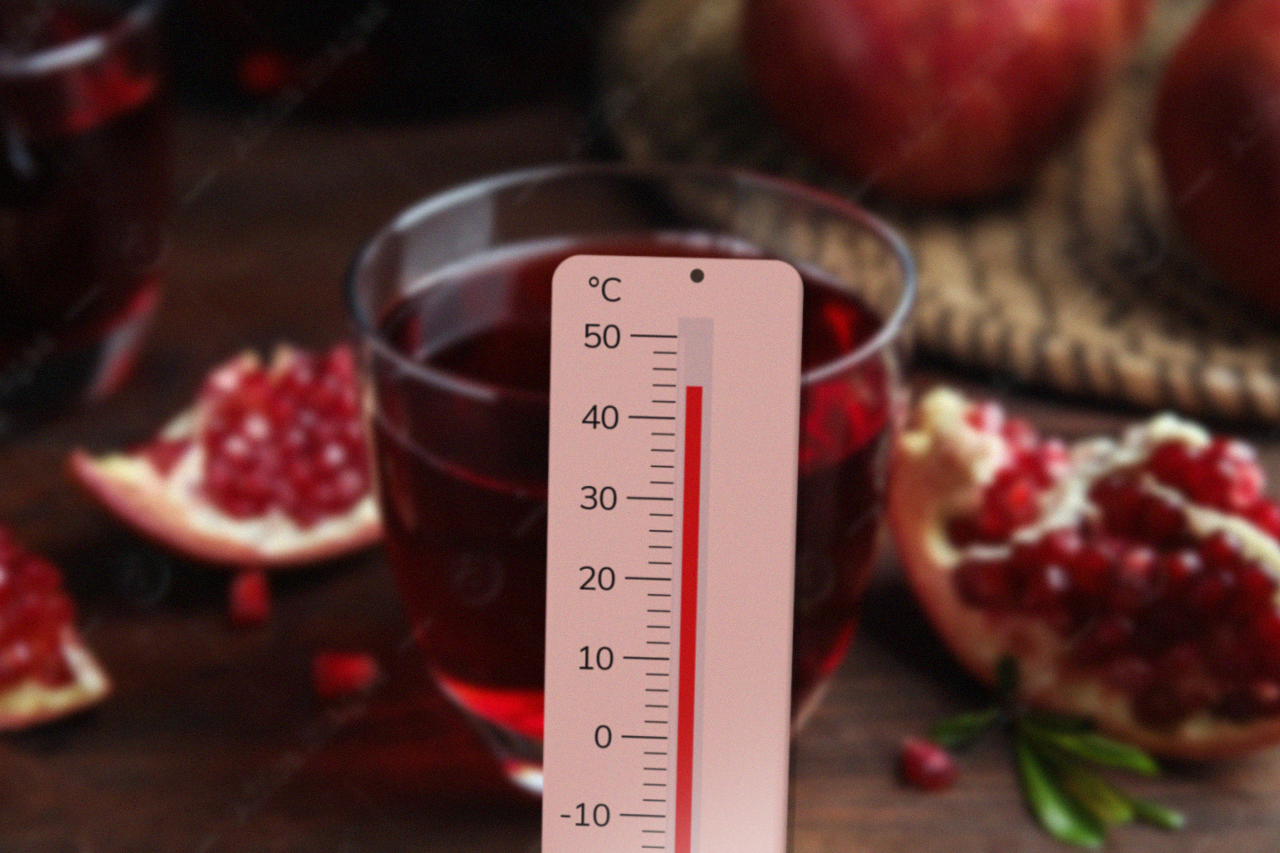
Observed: **44** °C
